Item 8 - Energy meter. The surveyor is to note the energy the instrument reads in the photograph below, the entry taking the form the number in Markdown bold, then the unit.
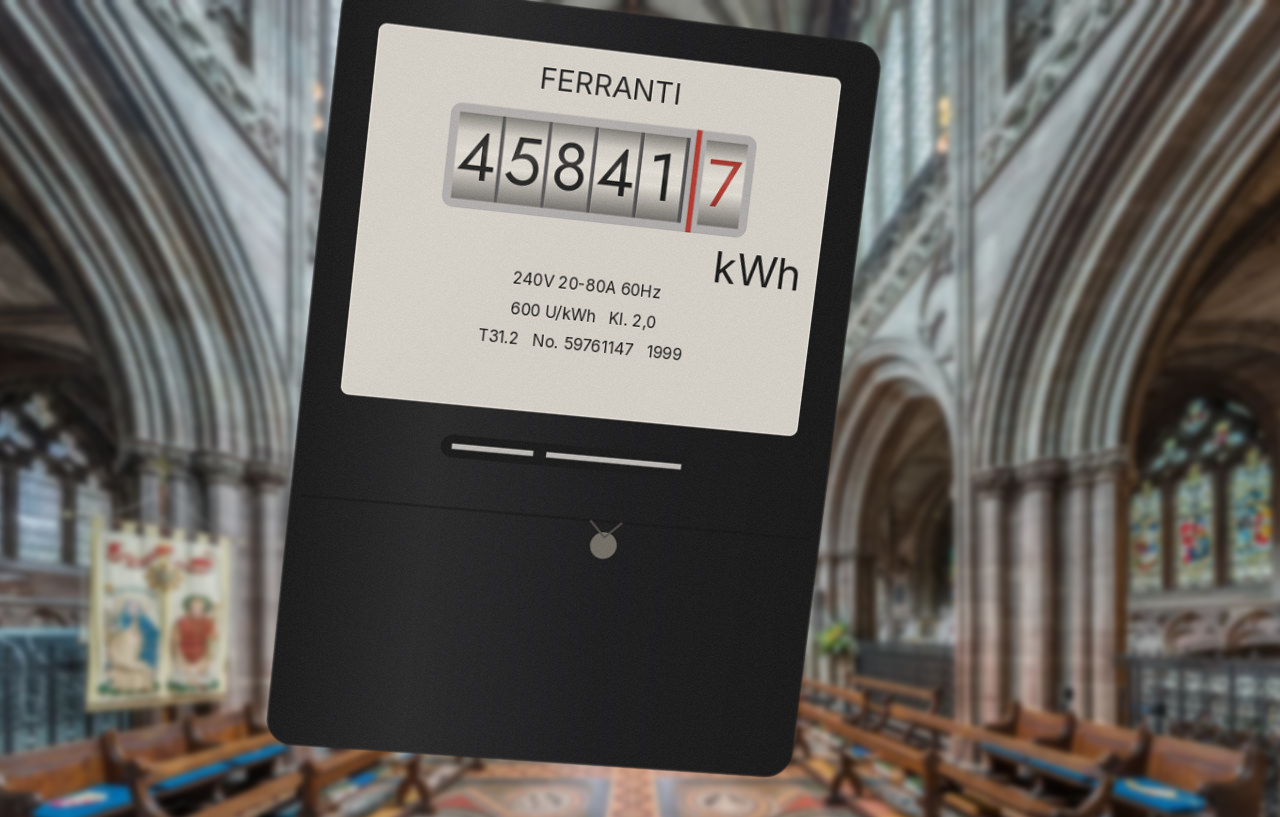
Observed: **45841.7** kWh
